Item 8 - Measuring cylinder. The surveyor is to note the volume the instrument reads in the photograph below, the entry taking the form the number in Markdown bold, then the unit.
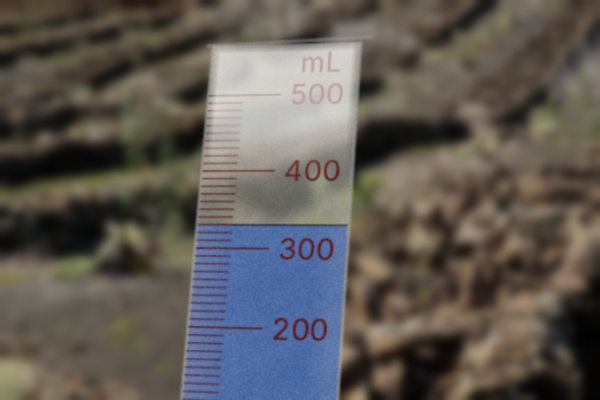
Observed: **330** mL
